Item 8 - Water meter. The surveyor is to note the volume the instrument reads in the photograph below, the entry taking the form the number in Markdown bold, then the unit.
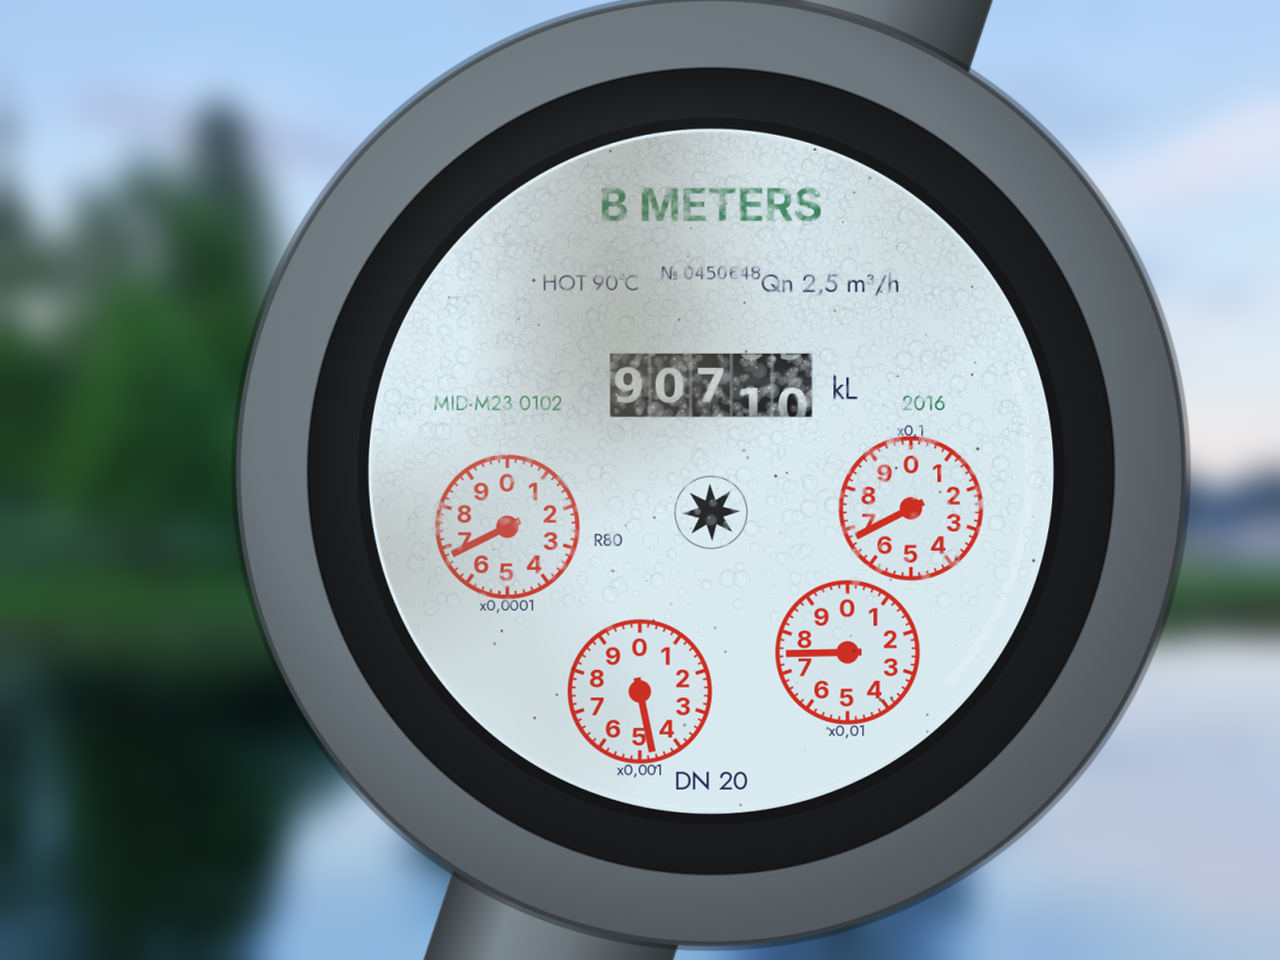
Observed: **90709.6746** kL
